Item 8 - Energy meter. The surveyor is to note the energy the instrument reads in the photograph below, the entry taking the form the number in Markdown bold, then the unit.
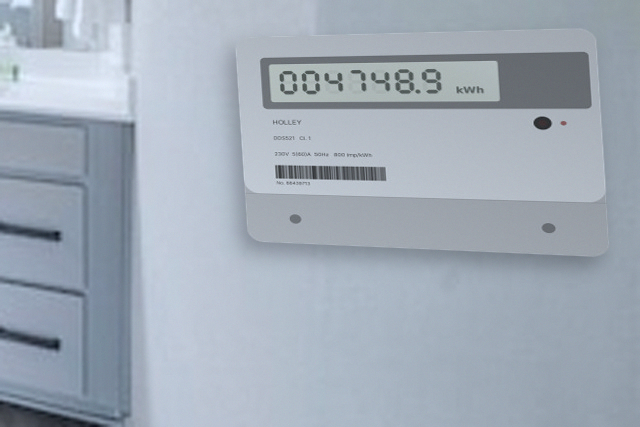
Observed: **4748.9** kWh
